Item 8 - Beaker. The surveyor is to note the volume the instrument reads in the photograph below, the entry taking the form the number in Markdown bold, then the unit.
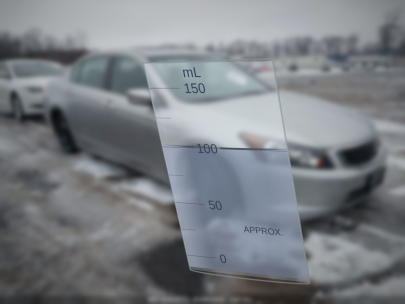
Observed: **100** mL
